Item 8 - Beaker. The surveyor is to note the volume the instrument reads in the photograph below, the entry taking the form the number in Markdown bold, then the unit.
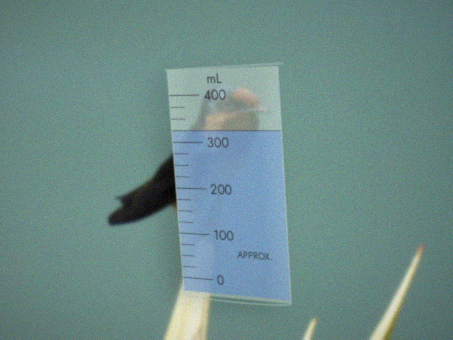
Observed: **325** mL
